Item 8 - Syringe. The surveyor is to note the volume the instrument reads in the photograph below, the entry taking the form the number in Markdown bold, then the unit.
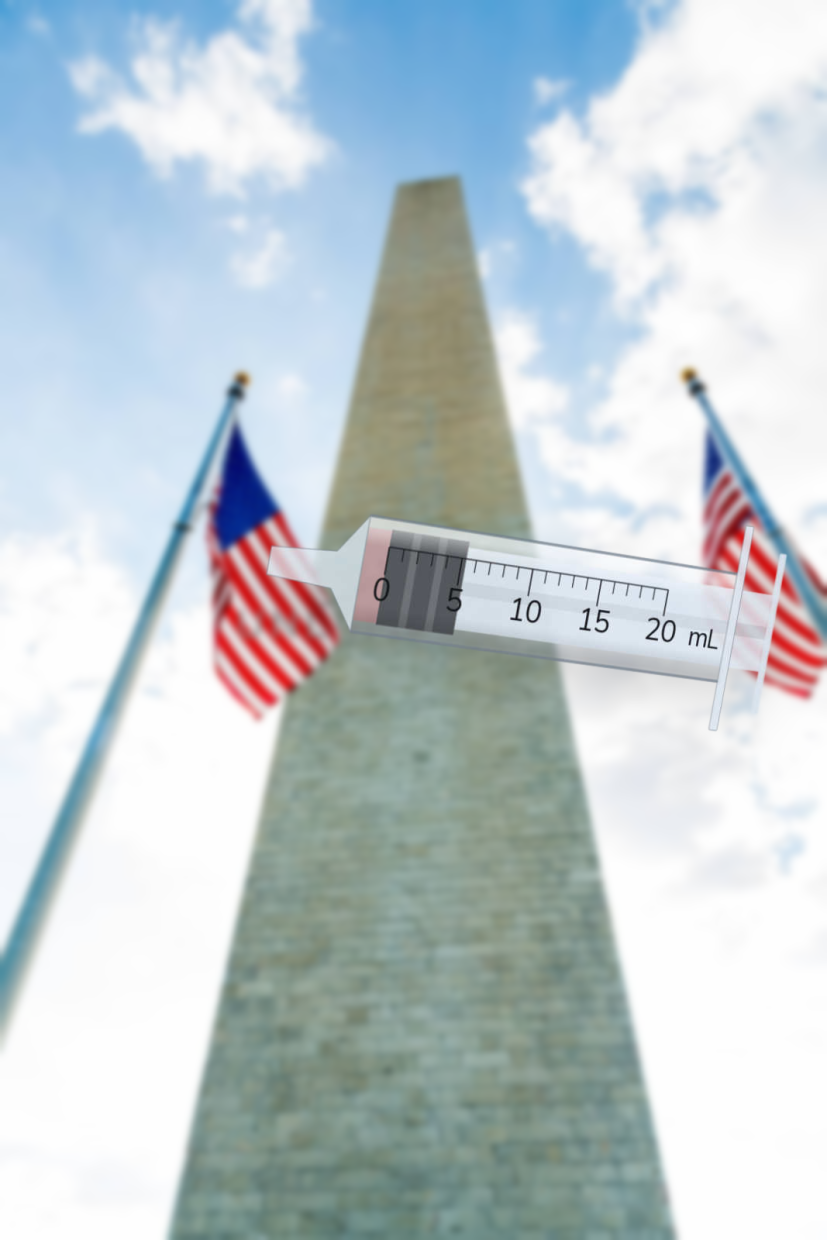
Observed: **0** mL
